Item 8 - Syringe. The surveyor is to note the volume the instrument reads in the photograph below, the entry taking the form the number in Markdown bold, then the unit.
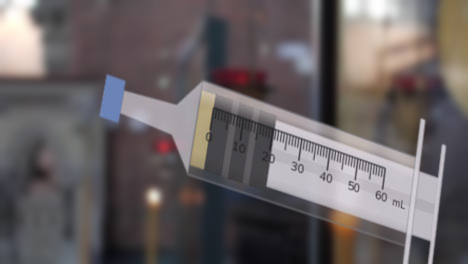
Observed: **0** mL
